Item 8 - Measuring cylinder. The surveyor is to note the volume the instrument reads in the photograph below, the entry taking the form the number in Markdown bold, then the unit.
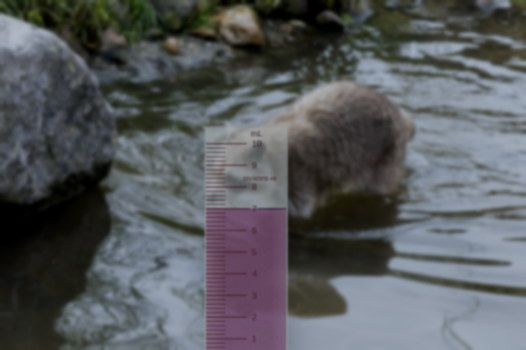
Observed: **7** mL
